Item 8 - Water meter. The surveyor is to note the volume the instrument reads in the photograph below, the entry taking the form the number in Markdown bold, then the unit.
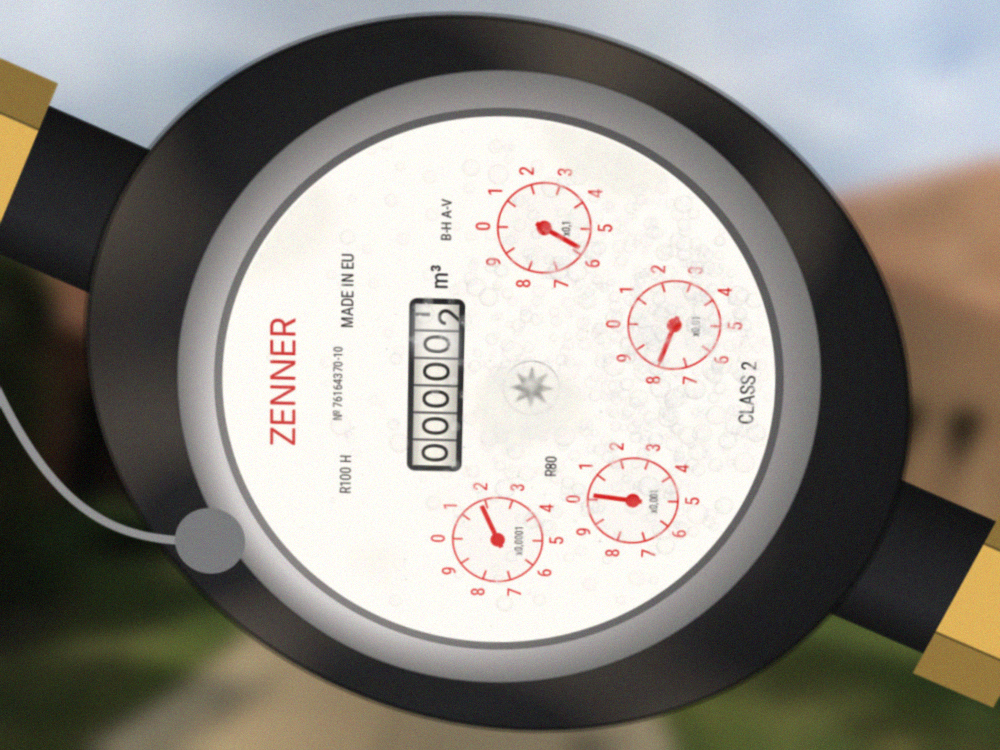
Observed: **1.5801** m³
